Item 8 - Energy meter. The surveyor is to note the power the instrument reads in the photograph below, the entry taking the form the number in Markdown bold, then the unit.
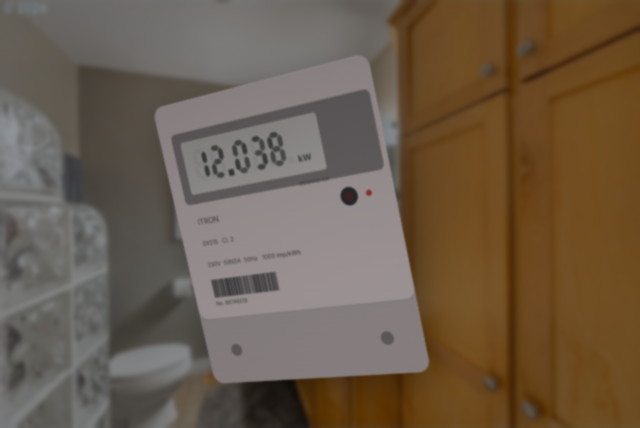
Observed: **12.038** kW
